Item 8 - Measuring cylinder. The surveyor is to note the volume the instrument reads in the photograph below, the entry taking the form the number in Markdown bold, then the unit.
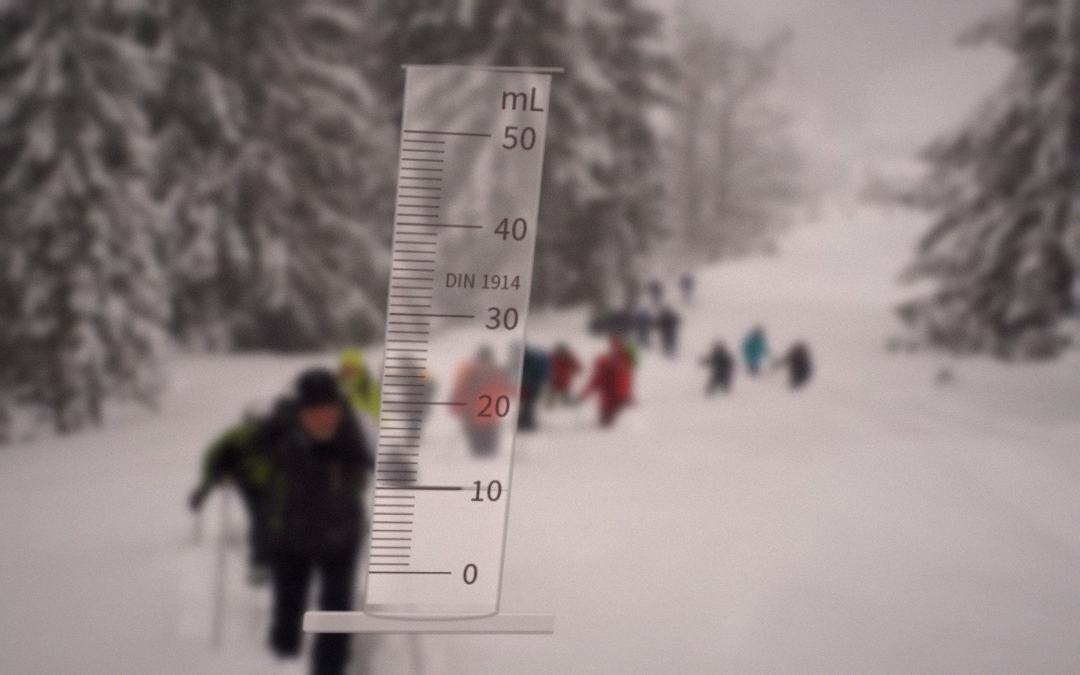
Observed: **10** mL
